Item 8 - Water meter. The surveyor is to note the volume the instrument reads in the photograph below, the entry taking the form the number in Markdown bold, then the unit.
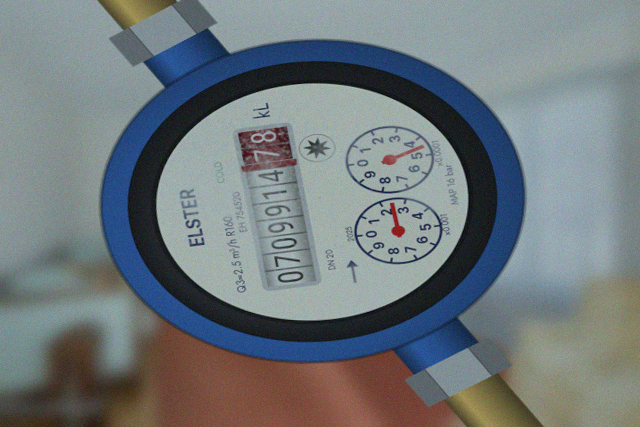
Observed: **709914.7824** kL
